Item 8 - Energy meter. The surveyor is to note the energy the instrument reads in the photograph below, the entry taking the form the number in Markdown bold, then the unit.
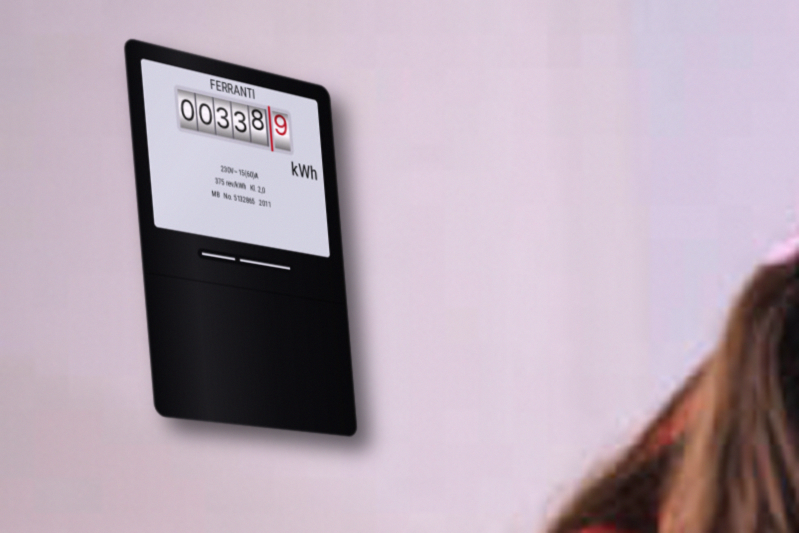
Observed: **338.9** kWh
